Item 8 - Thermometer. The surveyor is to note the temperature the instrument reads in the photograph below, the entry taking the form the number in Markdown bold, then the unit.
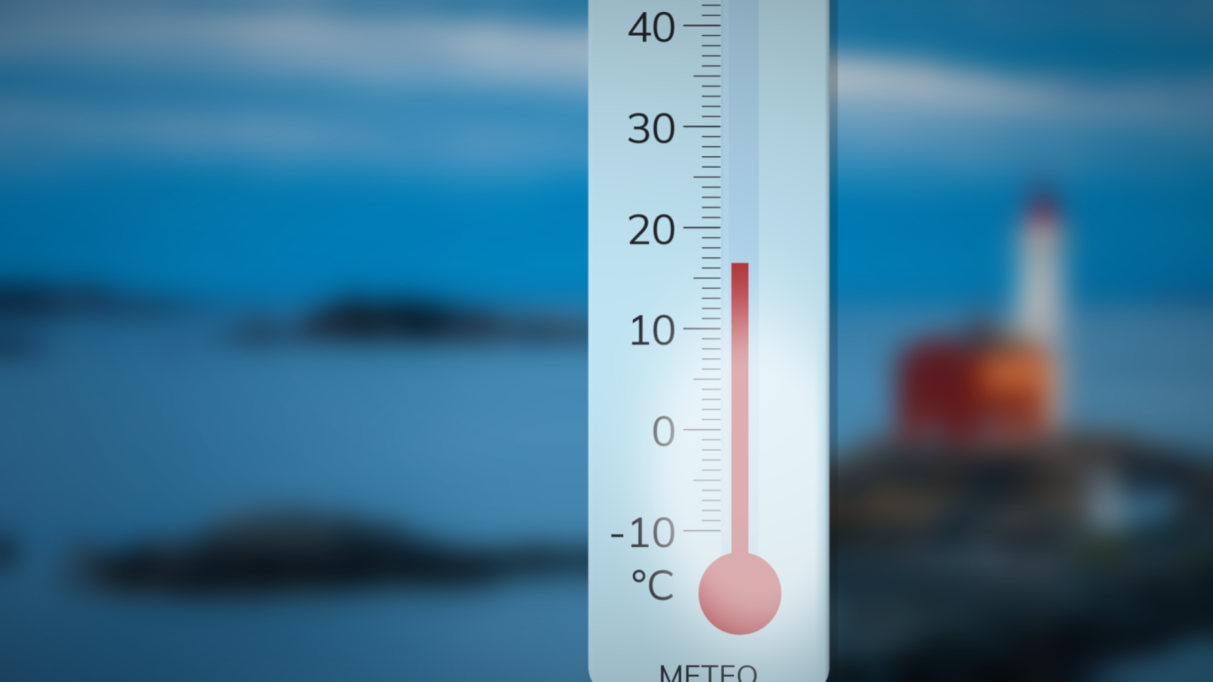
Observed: **16.5** °C
